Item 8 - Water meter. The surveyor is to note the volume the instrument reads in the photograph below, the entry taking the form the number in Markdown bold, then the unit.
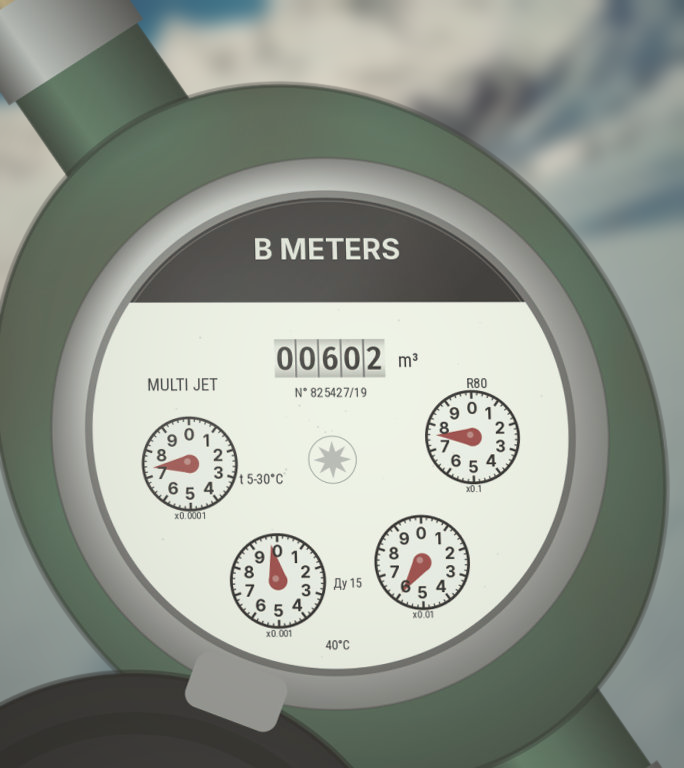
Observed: **602.7597** m³
